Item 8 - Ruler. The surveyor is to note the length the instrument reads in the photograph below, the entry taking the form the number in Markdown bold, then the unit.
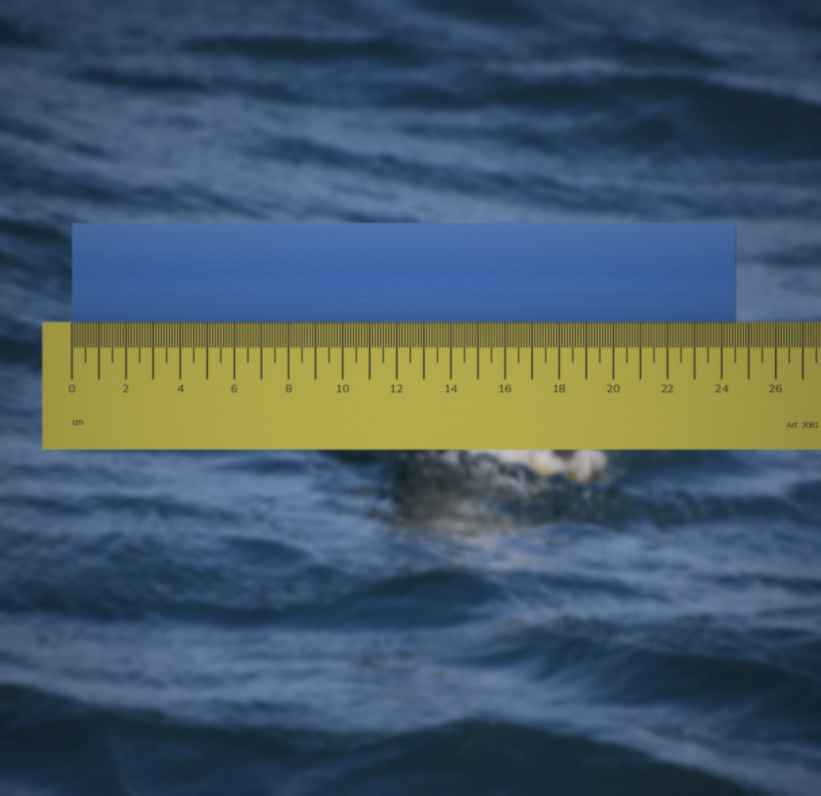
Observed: **24.5** cm
